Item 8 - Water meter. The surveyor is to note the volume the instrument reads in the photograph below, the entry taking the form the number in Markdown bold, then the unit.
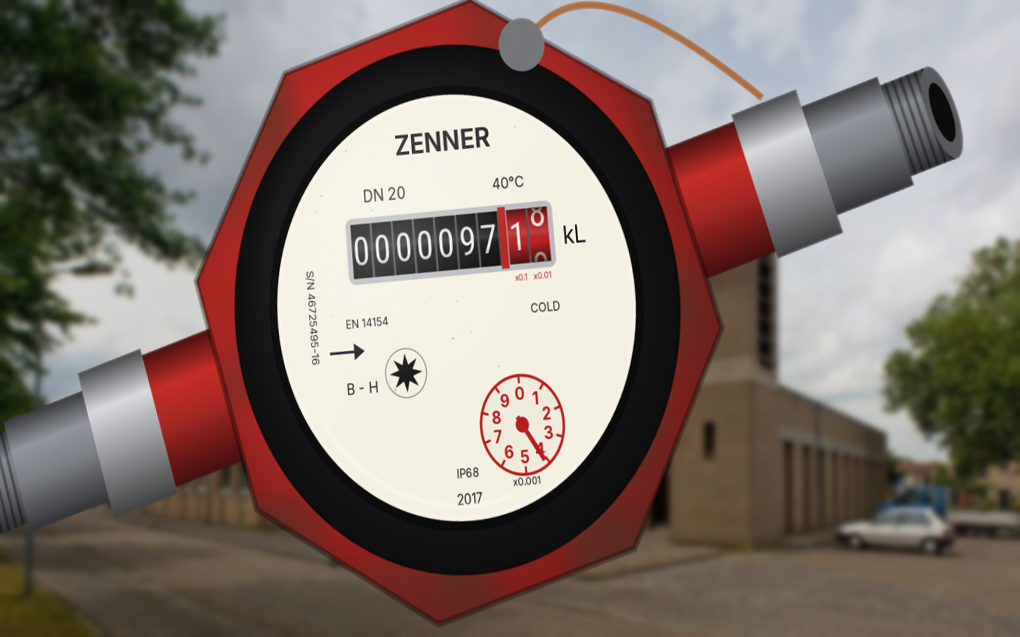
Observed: **97.184** kL
